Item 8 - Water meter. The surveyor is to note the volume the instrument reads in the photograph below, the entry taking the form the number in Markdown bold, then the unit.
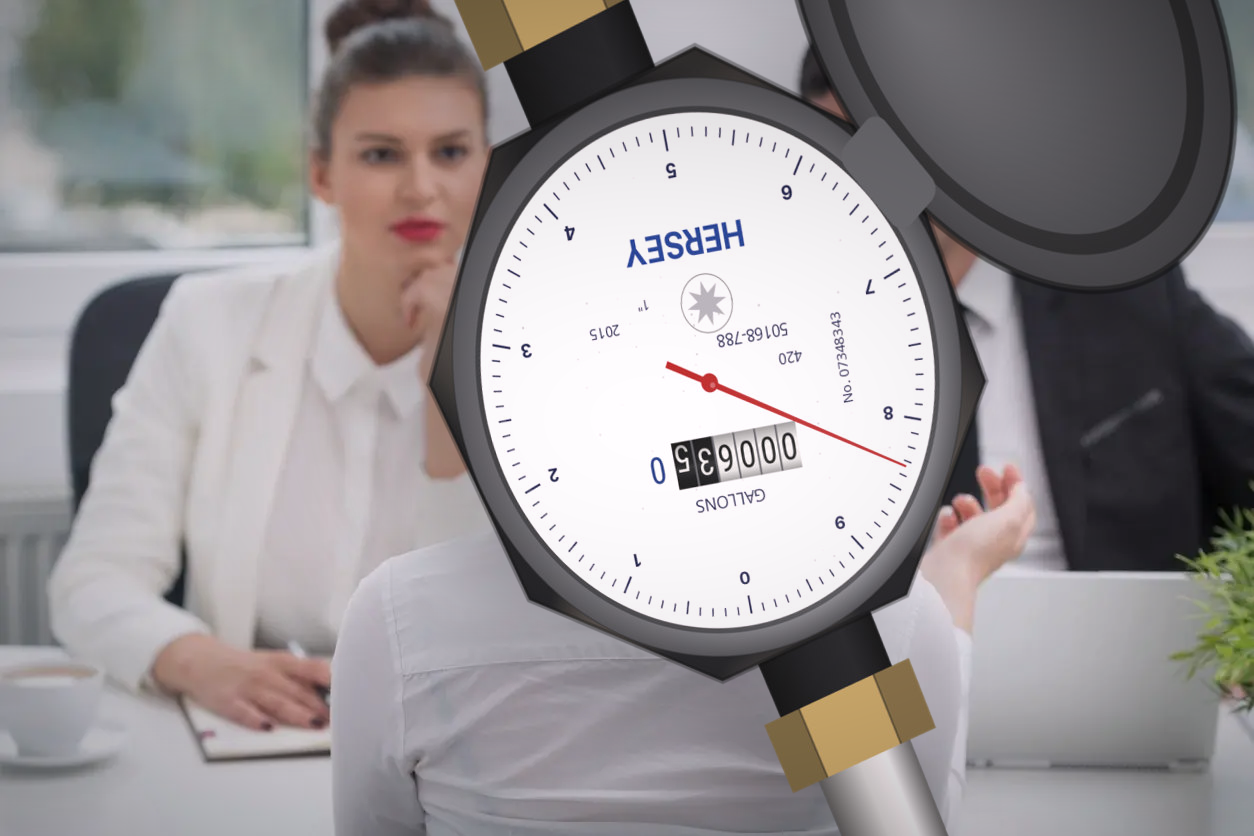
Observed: **6348.3** gal
